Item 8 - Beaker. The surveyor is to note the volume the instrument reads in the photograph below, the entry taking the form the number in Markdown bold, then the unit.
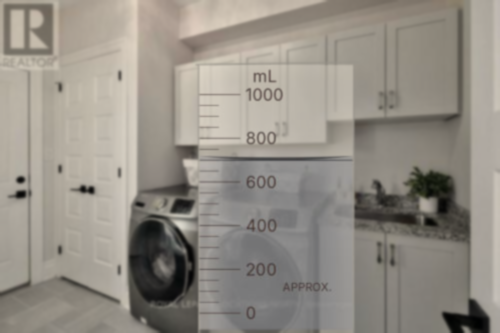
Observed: **700** mL
